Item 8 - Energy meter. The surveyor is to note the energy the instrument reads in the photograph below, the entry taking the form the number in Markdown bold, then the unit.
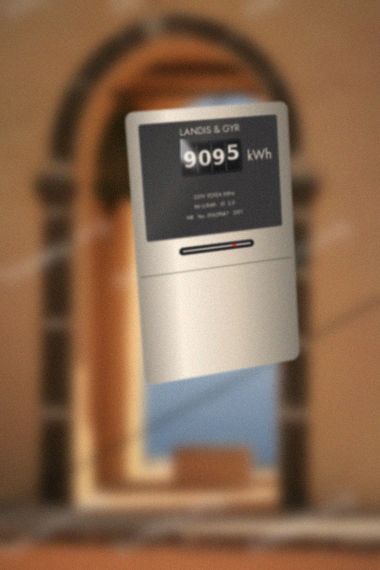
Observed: **9095** kWh
